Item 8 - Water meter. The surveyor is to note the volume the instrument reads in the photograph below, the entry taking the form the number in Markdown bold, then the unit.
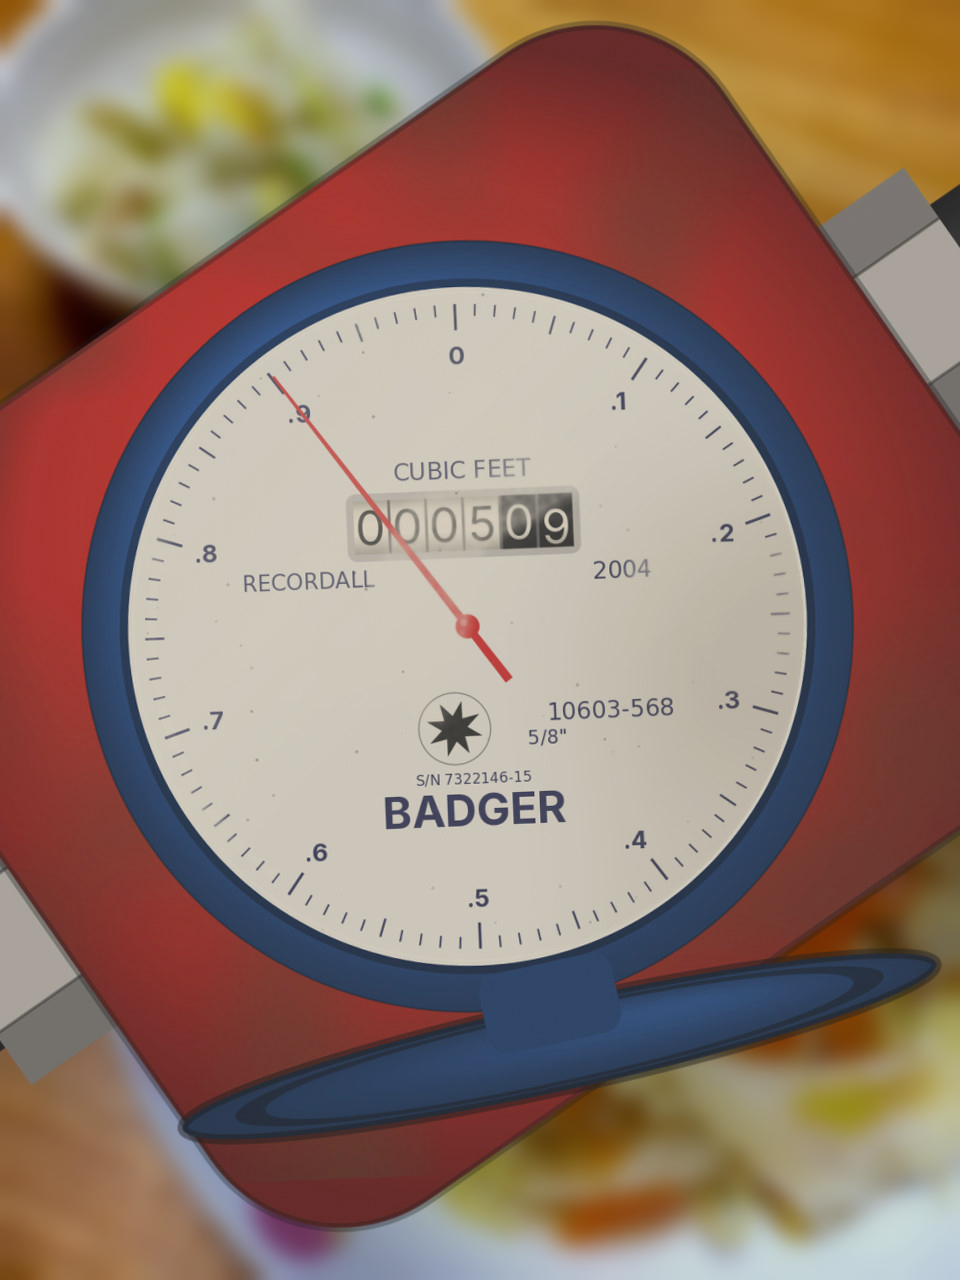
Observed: **508.90** ft³
